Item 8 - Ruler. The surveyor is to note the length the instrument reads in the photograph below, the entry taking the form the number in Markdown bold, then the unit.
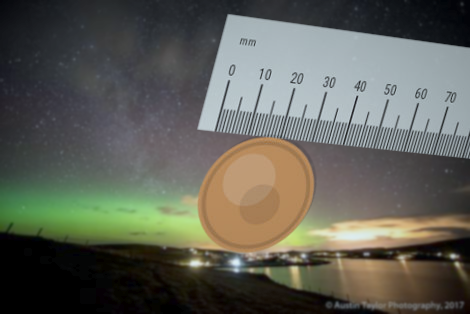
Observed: **35** mm
